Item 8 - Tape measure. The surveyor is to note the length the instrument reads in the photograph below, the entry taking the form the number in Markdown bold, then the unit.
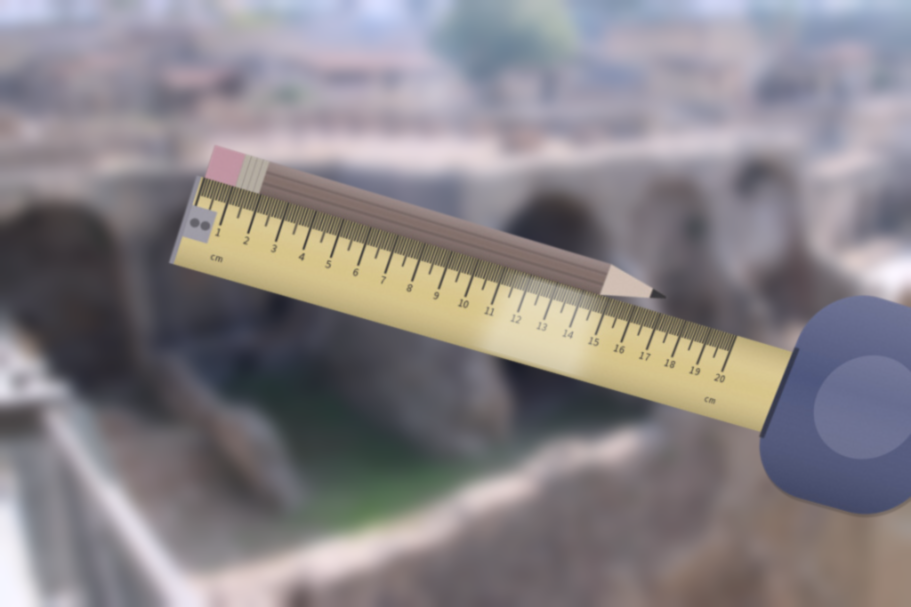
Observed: **17** cm
